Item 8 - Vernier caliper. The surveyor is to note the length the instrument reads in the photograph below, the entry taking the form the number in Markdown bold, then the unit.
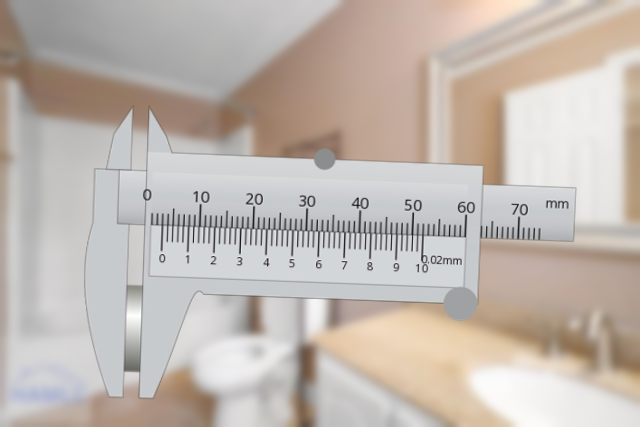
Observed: **3.0** mm
